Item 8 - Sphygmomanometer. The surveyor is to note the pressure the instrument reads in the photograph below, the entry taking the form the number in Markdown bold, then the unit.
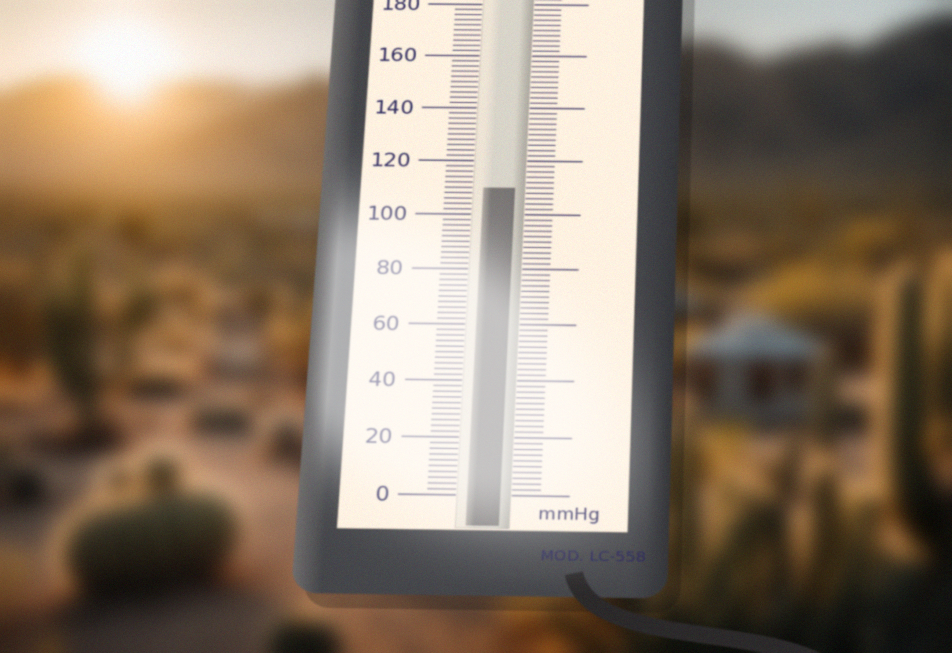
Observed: **110** mmHg
